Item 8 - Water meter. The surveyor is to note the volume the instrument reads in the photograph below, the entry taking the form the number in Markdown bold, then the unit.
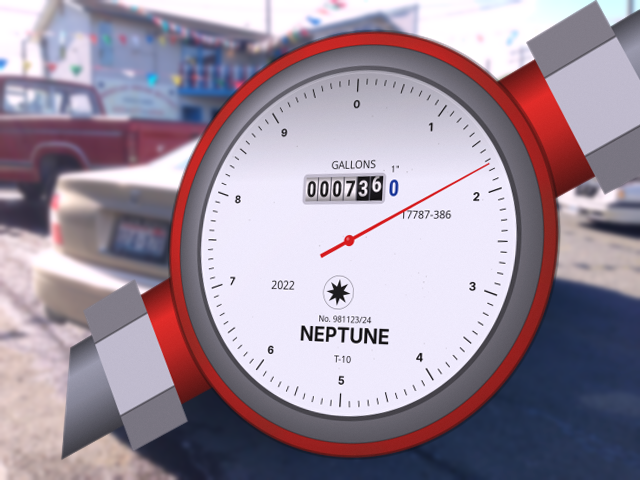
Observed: **7361.7** gal
